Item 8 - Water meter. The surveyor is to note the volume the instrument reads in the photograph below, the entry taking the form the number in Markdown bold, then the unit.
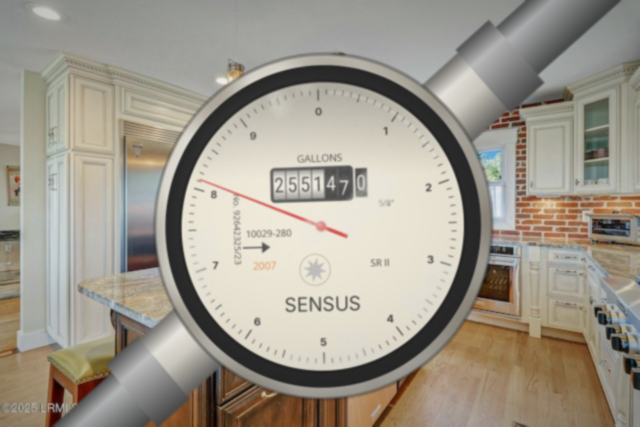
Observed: **2551468.1** gal
